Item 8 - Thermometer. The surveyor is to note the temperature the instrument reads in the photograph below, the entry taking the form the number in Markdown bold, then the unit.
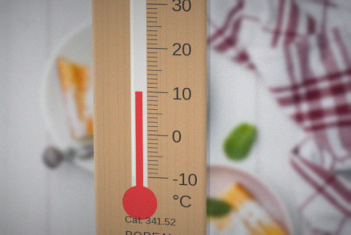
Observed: **10** °C
